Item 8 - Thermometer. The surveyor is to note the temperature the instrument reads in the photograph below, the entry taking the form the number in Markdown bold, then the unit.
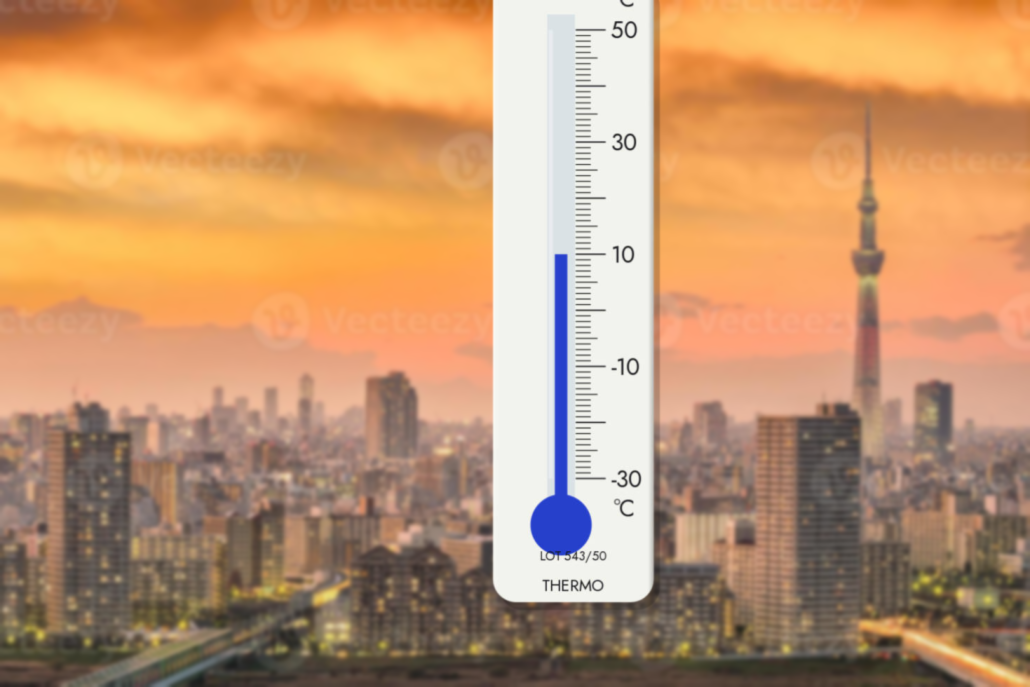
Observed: **10** °C
